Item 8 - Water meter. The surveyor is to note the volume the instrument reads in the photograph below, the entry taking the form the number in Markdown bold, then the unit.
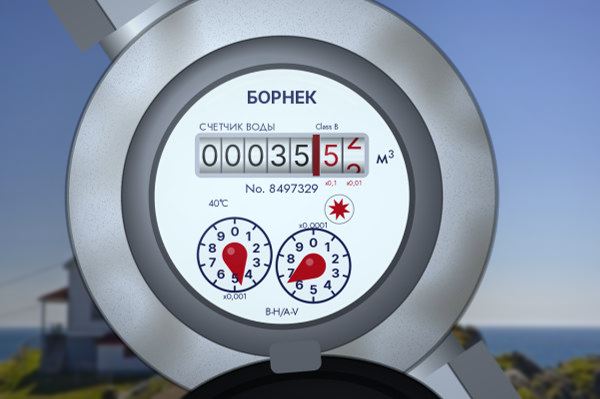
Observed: **35.5246** m³
